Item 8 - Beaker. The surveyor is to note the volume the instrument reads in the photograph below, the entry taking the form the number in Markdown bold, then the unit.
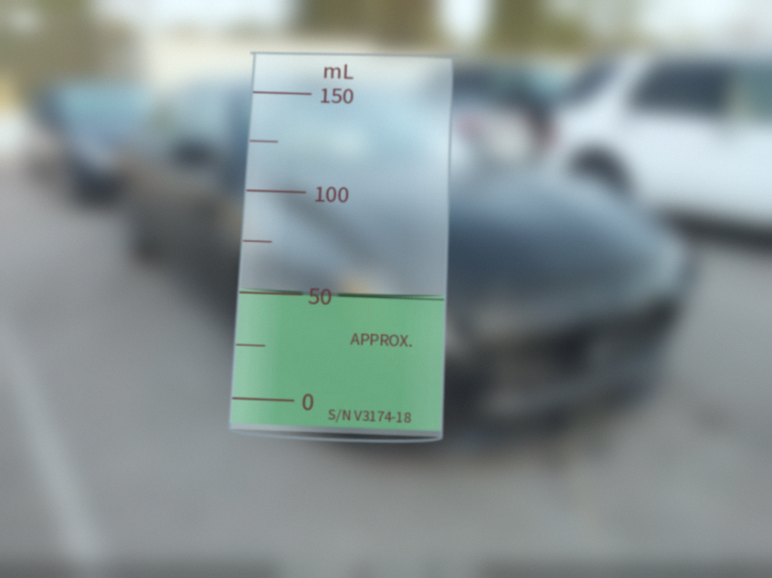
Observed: **50** mL
